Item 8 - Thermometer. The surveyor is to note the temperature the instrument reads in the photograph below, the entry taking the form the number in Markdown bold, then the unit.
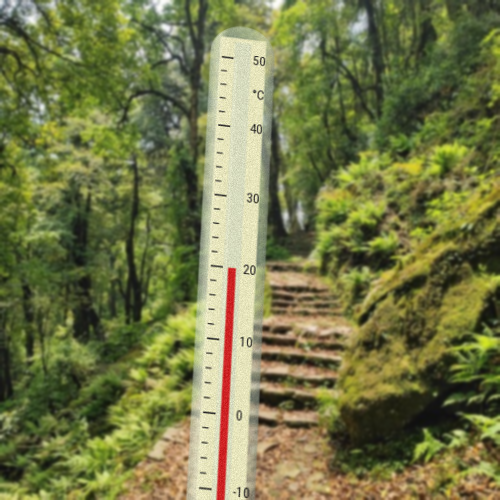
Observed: **20** °C
